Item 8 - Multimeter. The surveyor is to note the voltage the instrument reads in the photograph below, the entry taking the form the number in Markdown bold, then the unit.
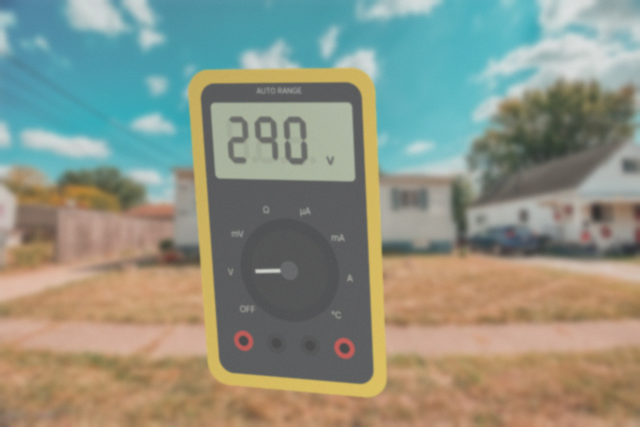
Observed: **290** V
